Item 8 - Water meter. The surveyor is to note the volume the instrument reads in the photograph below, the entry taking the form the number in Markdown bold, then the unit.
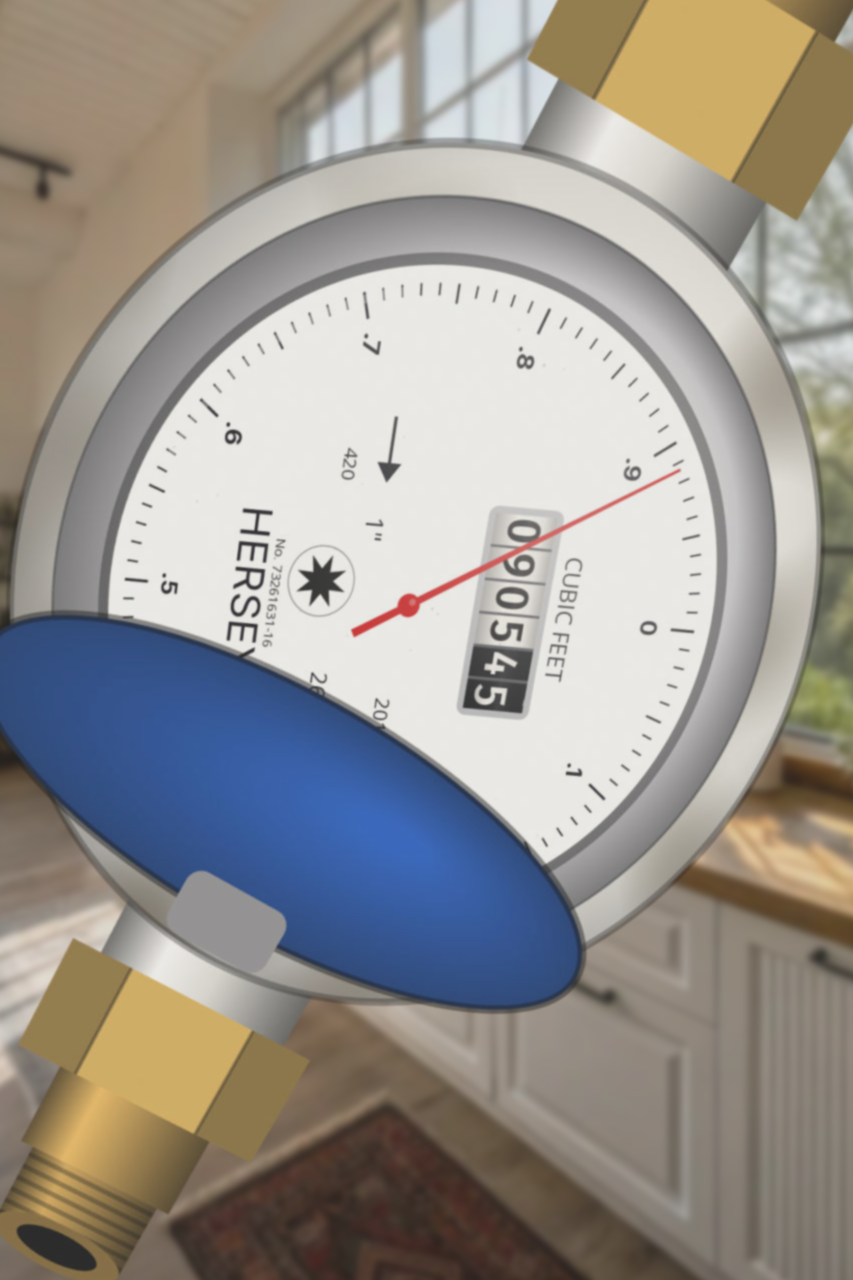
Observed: **90544.91** ft³
